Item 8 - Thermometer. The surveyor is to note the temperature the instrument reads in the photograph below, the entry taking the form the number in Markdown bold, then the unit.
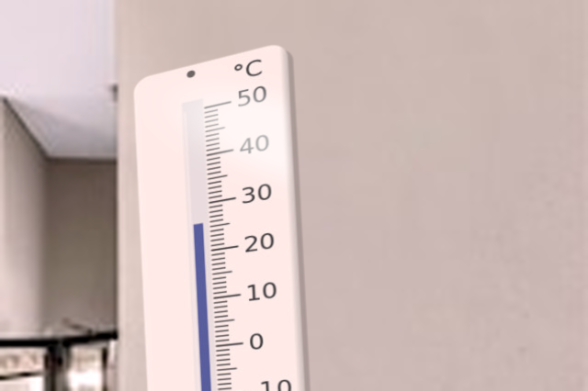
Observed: **26** °C
